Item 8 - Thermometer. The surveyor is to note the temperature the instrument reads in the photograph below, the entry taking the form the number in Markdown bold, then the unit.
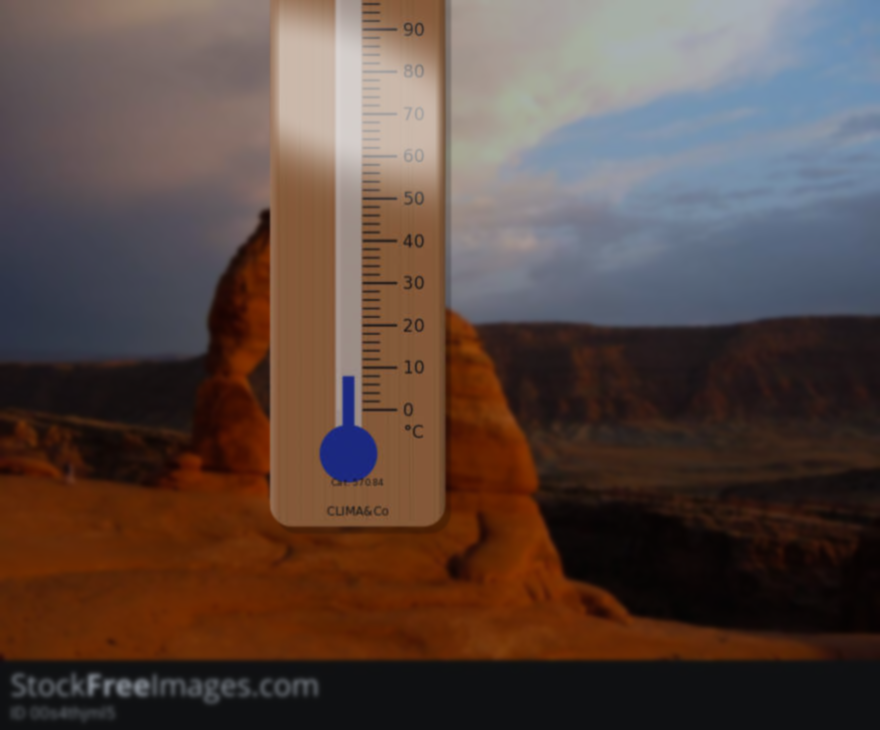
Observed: **8** °C
